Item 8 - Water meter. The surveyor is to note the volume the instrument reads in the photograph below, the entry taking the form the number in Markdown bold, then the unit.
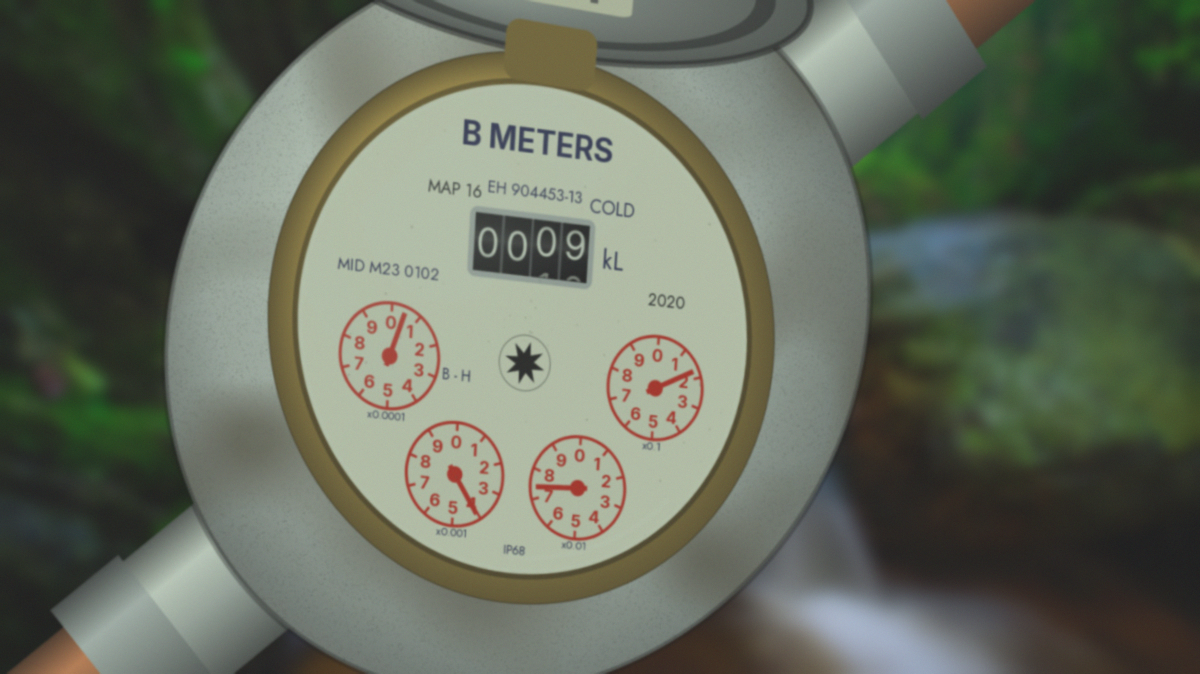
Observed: **9.1740** kL
